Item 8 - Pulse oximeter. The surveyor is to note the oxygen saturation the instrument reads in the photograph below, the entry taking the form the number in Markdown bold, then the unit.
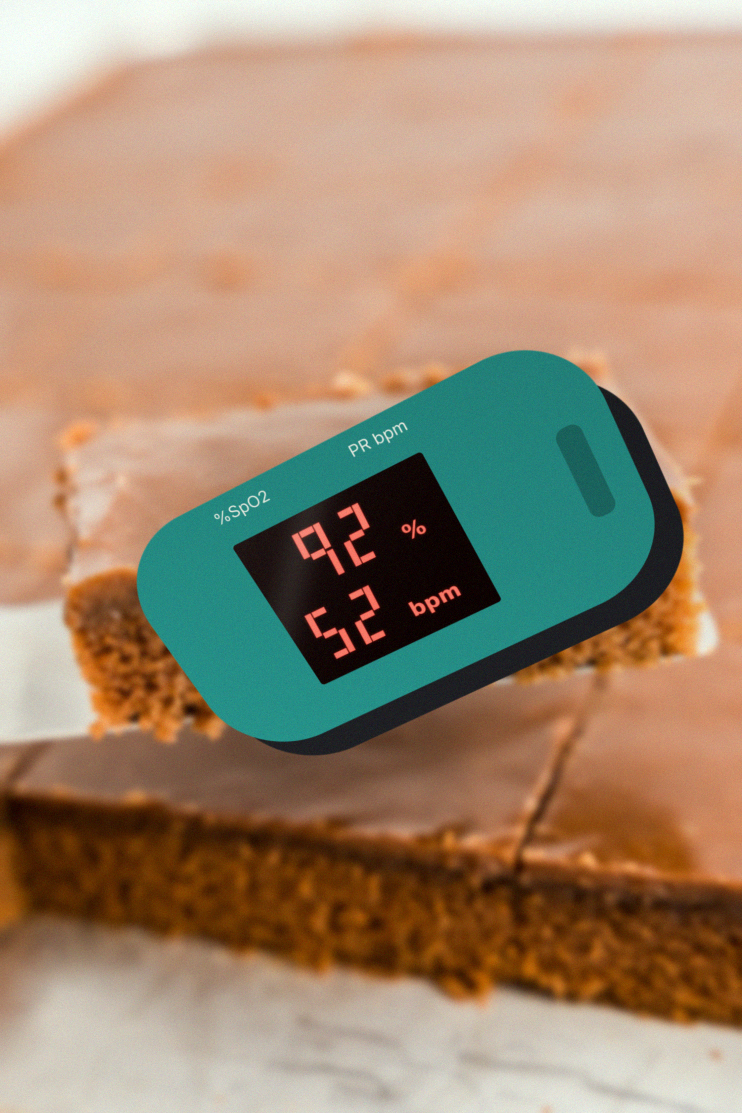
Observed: **92** %
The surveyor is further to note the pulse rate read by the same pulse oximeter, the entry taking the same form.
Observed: **52** bpm
